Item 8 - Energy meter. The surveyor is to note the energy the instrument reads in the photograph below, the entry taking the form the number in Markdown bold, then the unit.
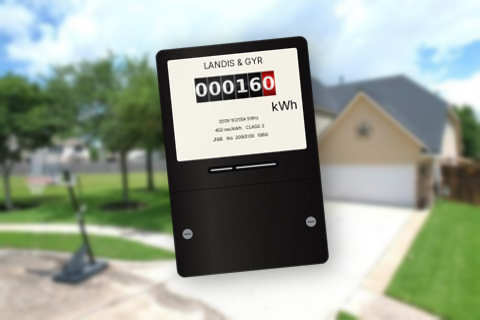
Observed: **16.0** kWh
